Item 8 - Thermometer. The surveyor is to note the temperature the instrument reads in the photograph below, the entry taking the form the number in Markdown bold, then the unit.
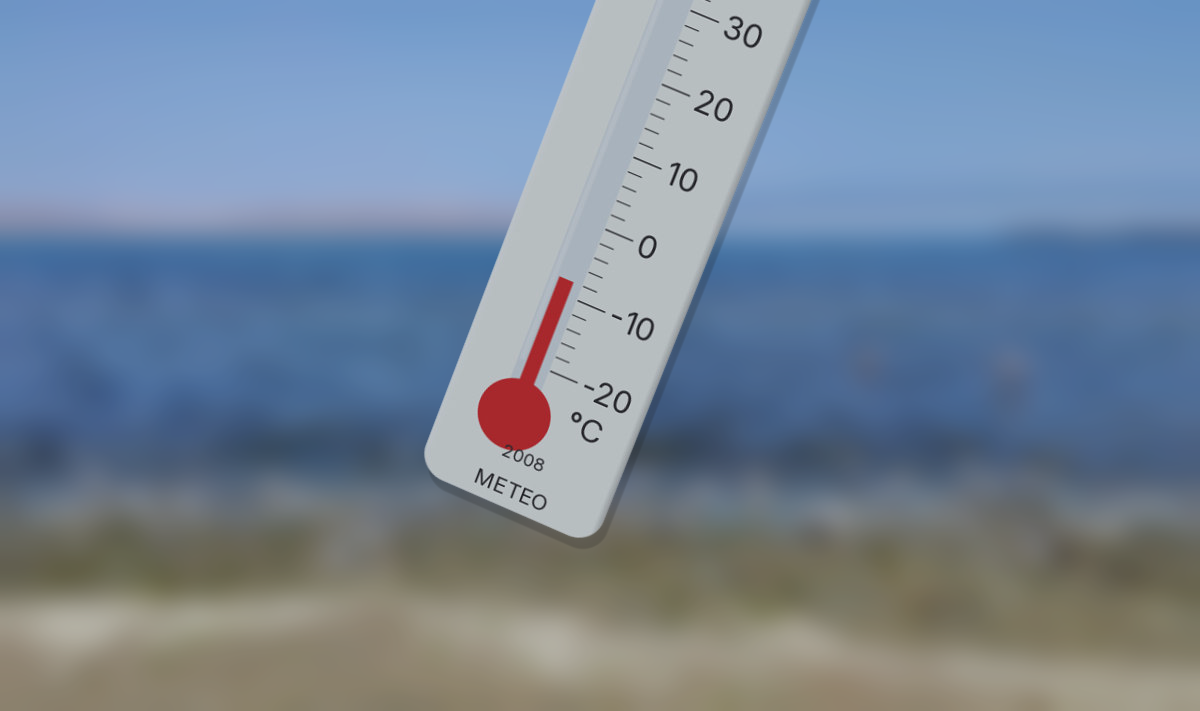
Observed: **-8** °C
